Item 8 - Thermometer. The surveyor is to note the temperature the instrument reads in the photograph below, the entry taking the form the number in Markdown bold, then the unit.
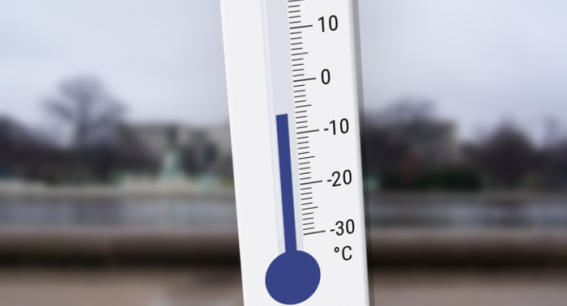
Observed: **-6** °C
